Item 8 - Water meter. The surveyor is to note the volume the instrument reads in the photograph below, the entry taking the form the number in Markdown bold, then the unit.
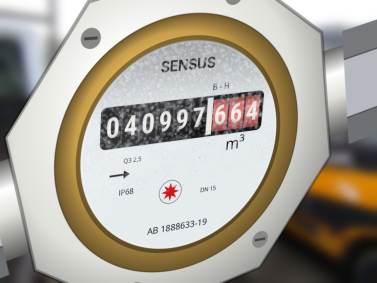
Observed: **40997.664** m³
